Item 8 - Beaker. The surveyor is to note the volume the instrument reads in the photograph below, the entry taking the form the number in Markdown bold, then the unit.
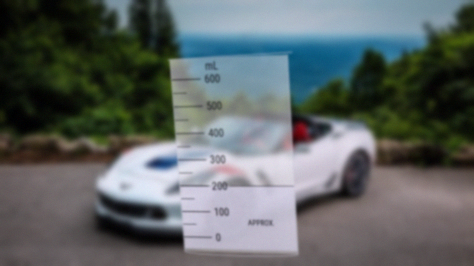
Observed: **200** mL
